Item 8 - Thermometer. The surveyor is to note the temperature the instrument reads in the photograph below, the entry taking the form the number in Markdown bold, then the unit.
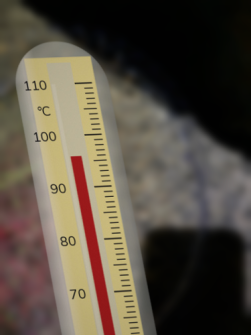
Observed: **96** °C
